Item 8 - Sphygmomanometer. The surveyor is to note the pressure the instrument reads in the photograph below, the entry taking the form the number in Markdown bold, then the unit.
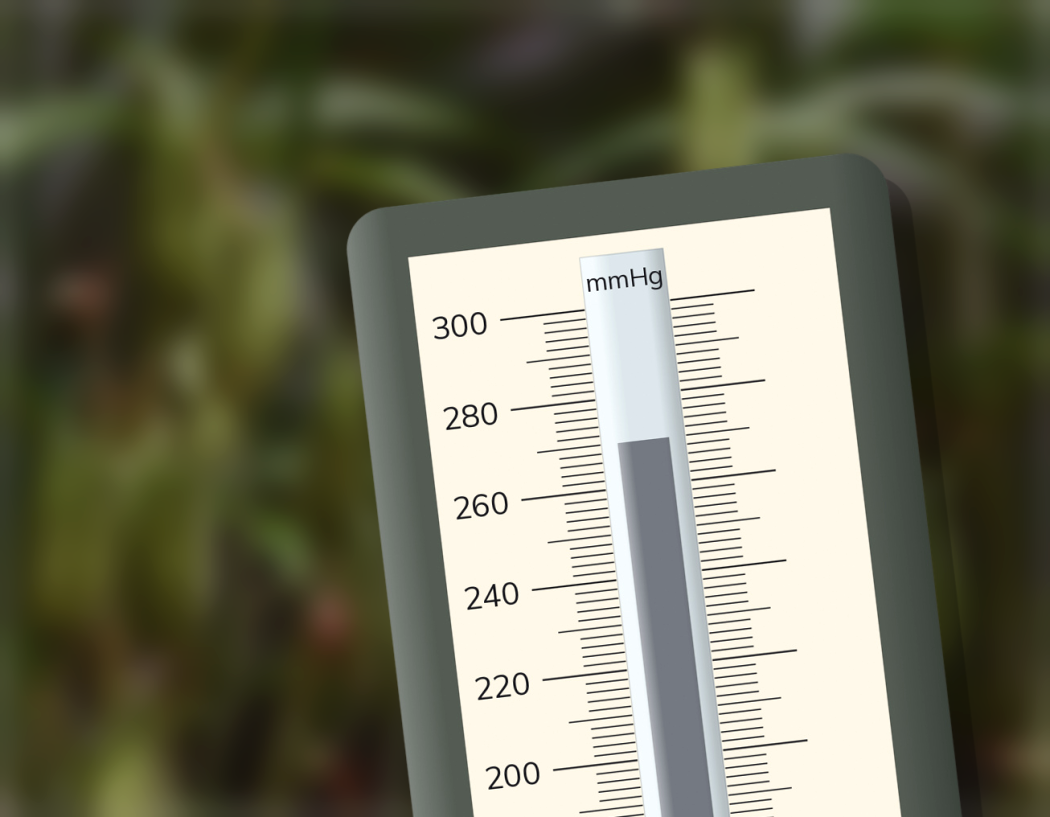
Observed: **270** mmHg
